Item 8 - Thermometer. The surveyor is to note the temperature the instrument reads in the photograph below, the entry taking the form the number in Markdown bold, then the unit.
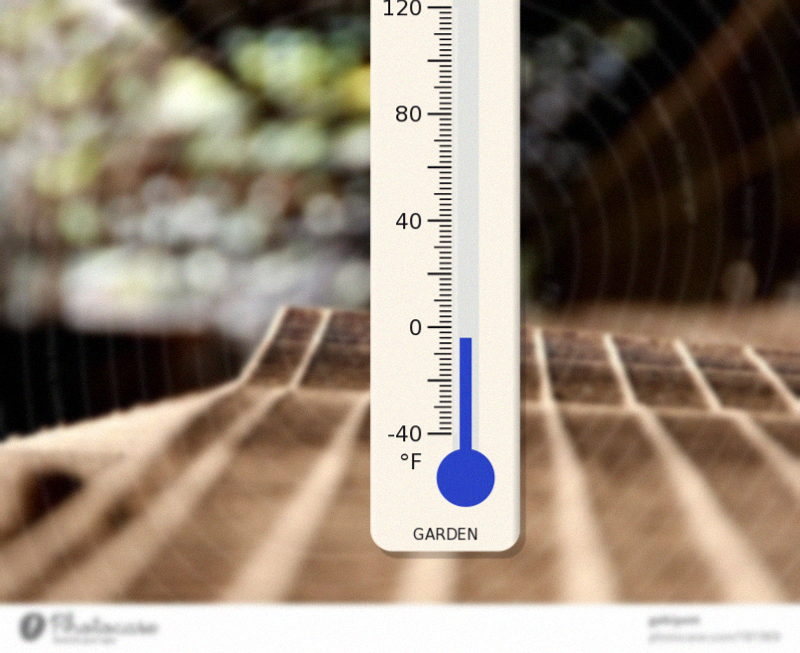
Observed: **-4** °F
